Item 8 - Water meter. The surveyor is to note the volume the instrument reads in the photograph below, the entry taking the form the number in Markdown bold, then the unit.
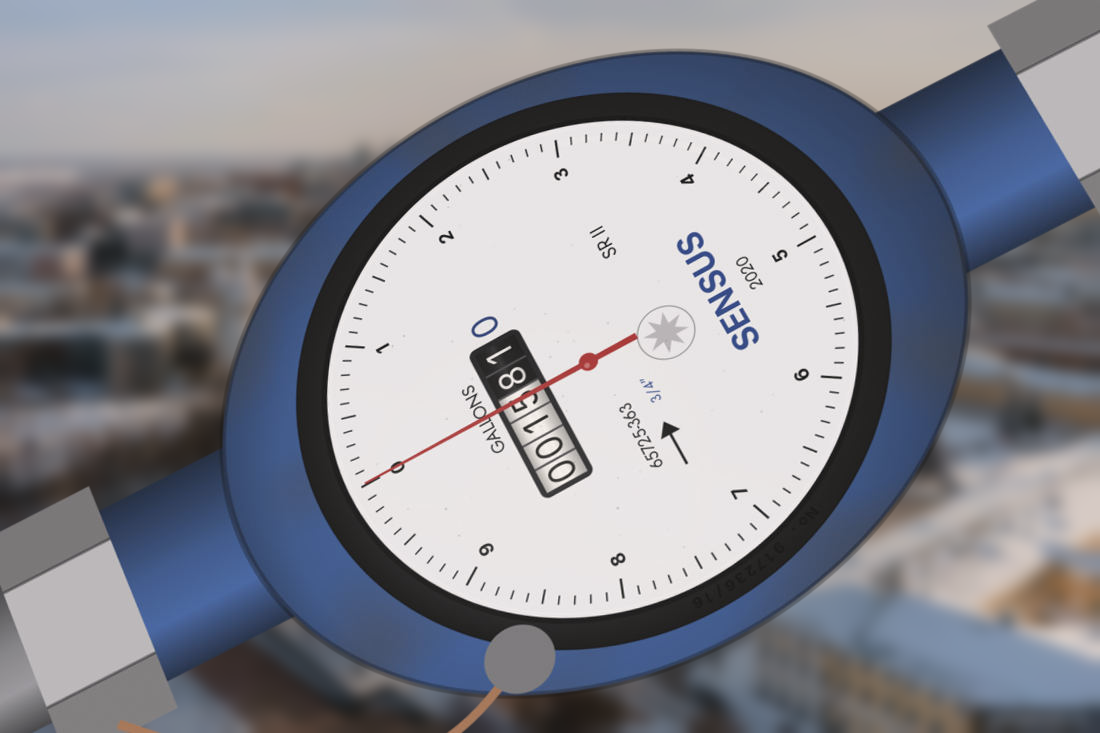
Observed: **15810.0** gal
